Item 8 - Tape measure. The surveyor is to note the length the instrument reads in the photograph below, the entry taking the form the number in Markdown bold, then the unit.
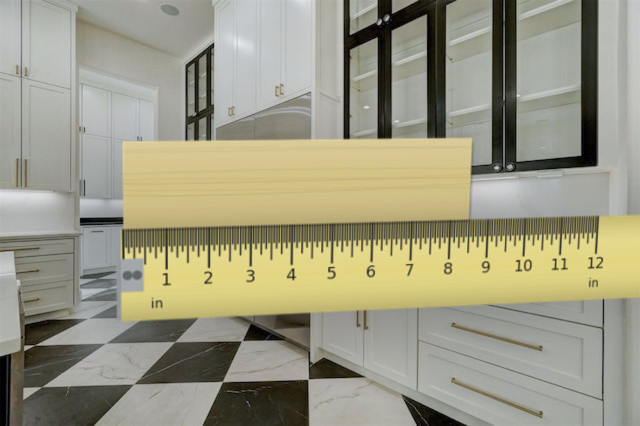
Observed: **8.5** in
